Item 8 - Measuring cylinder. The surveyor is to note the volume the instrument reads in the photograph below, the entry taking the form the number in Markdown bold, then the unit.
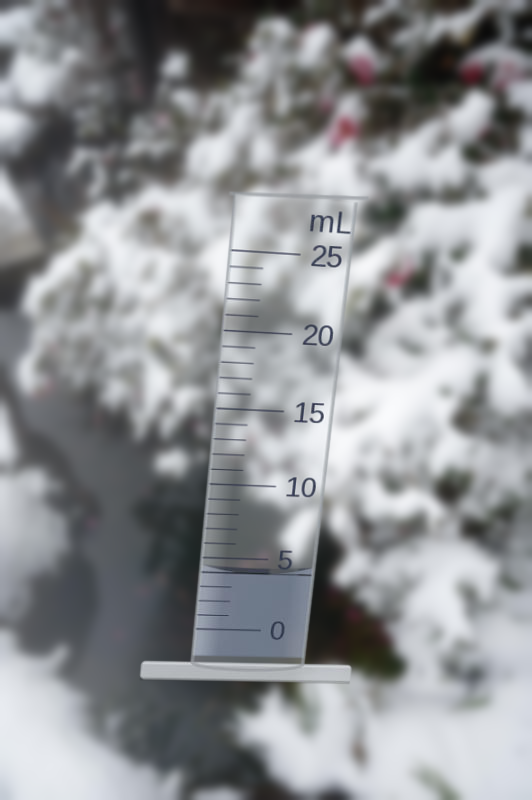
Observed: **4** mL
